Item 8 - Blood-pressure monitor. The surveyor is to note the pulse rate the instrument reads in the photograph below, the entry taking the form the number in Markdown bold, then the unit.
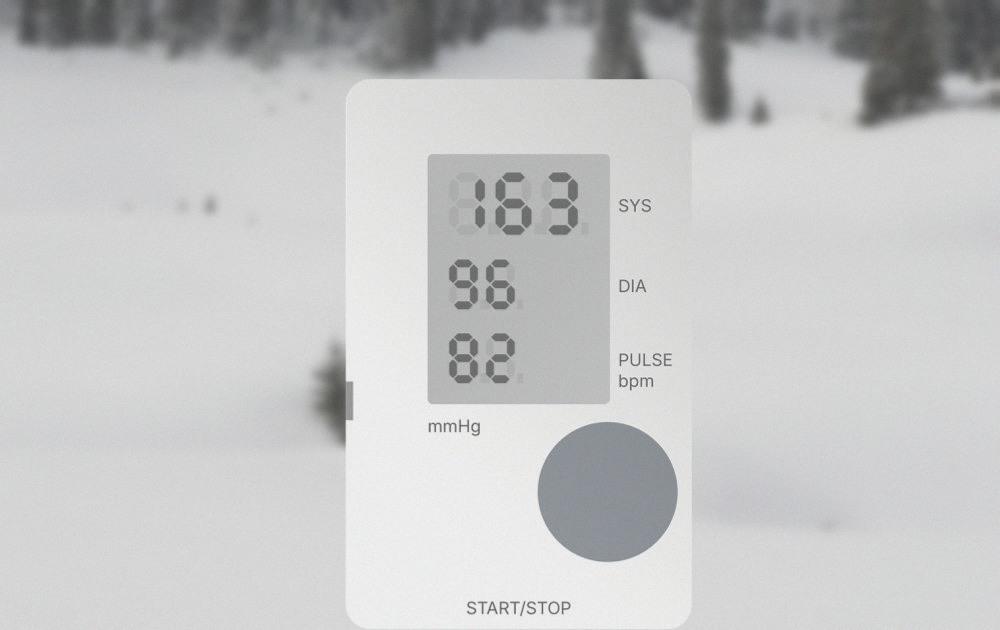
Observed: **82** bpm
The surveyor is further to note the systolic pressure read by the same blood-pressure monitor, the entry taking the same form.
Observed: **163** mmHg
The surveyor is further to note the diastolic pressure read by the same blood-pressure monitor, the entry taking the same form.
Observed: **96** mmHg
